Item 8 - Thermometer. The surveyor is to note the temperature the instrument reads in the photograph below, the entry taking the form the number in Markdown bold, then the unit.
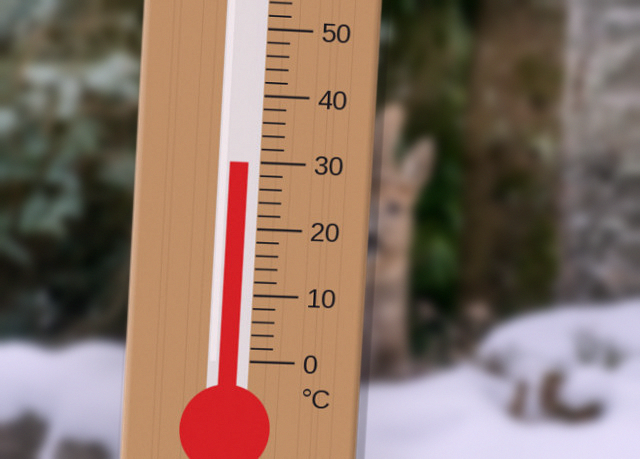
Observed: **30** °C
